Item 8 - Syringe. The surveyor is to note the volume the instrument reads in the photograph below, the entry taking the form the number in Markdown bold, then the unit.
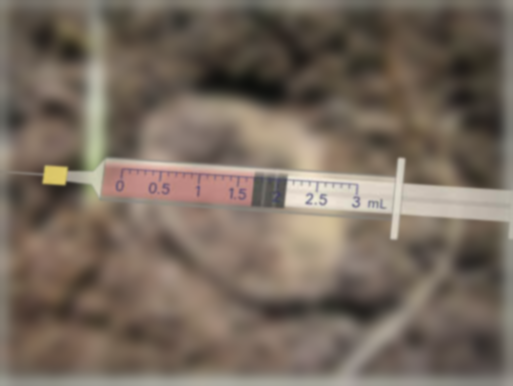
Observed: **1.7** mL
